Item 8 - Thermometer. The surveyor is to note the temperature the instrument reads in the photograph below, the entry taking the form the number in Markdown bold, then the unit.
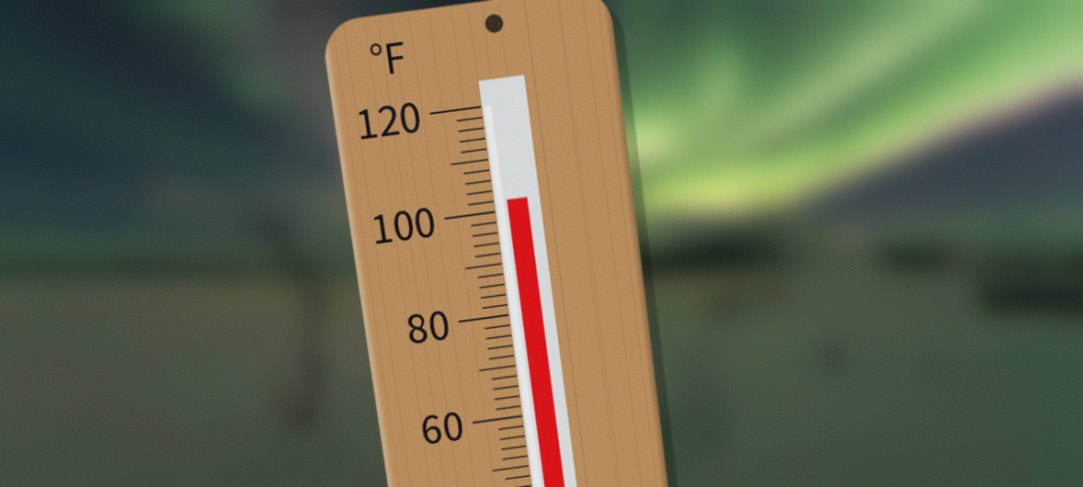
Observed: **102** °F
